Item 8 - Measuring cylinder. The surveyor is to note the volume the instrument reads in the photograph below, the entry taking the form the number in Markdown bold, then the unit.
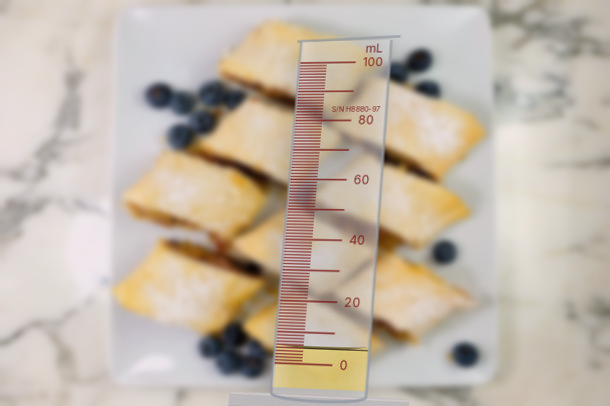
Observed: **5** mL
